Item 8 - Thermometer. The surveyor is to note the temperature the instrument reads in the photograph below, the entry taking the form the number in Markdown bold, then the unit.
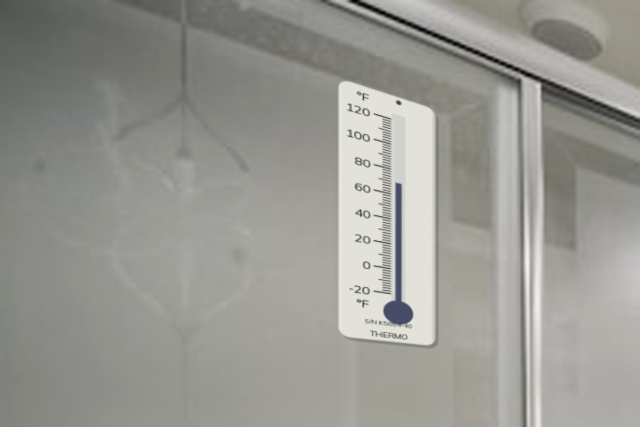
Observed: **70** °F
